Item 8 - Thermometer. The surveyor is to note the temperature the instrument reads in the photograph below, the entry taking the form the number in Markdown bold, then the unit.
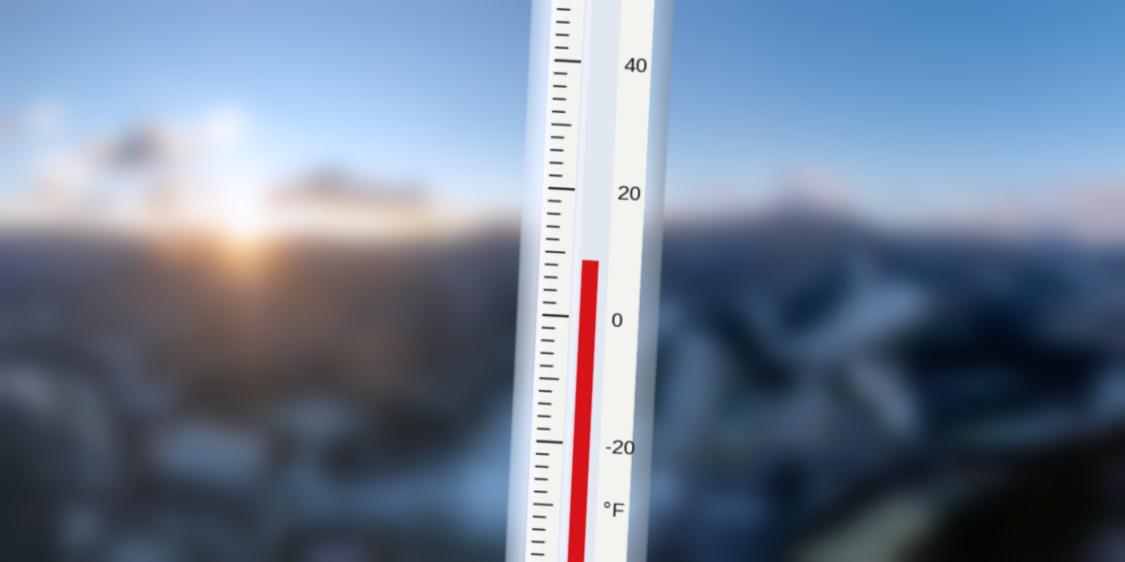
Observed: **9** °F
